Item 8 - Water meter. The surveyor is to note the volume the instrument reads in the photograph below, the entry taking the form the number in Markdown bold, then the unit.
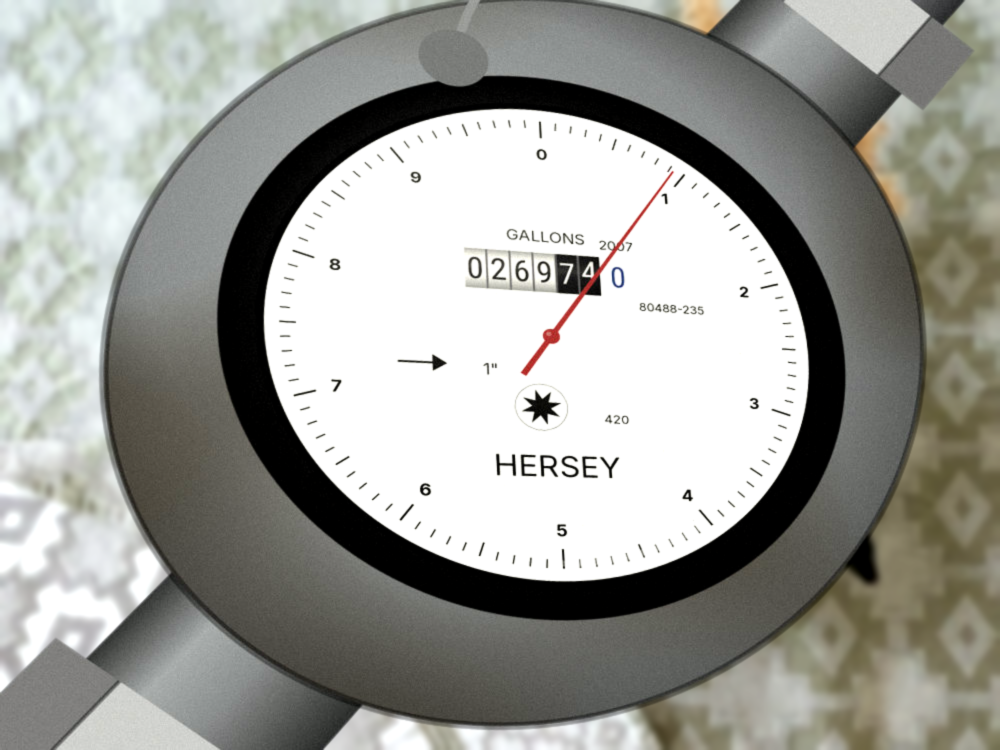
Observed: **269740.9** gal
